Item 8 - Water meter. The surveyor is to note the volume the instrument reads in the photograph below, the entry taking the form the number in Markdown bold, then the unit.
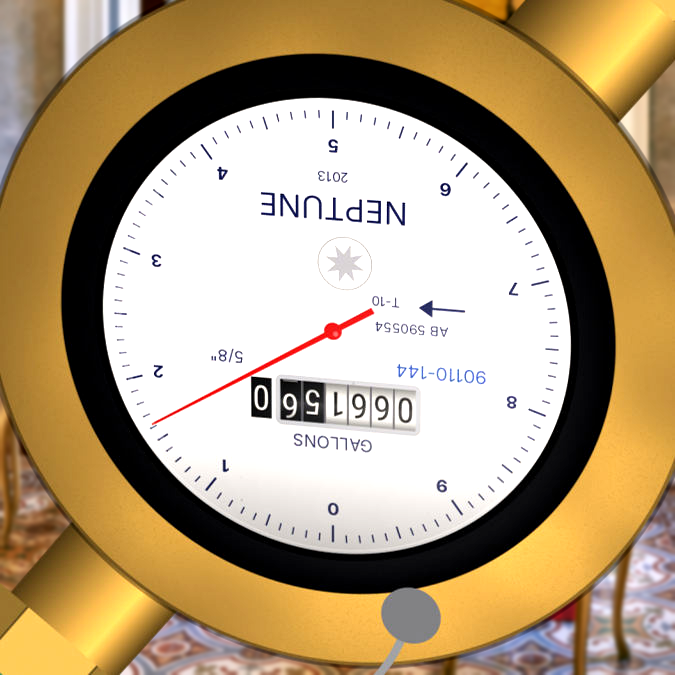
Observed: **661561.6** gal
